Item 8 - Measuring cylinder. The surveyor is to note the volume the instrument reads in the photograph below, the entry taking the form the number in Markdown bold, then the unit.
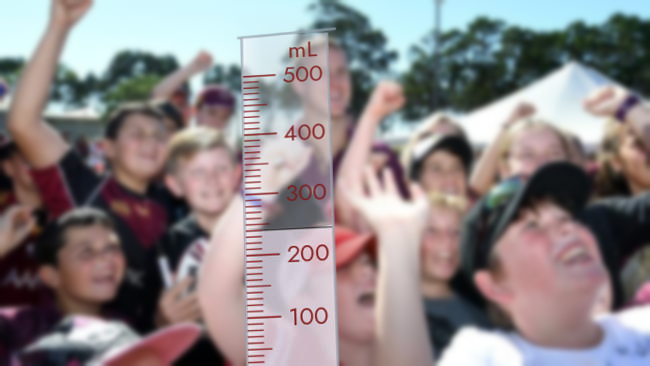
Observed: **240** mL
